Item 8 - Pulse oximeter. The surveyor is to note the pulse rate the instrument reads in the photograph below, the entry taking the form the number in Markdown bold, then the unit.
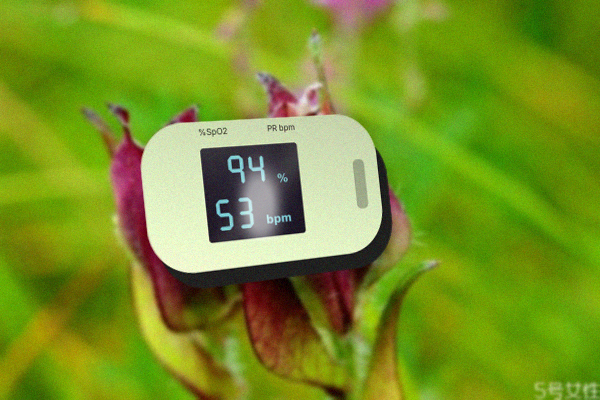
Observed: **53** bpm
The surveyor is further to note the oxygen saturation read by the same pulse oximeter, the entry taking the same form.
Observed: **94** %
